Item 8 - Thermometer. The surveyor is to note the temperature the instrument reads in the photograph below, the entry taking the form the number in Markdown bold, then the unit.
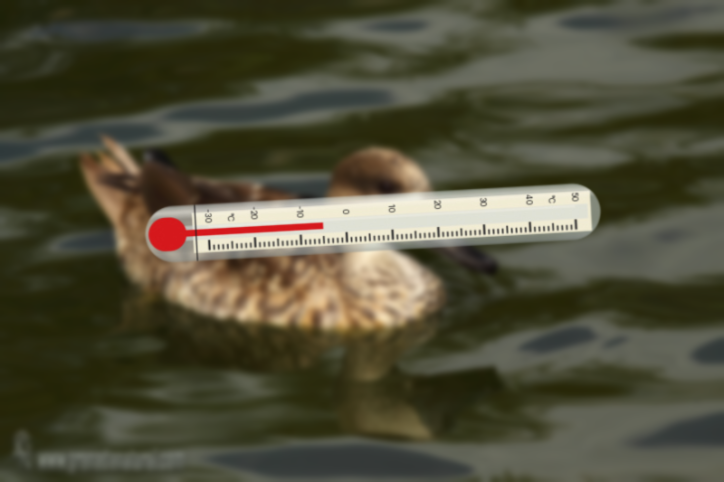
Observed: **-5** °C
